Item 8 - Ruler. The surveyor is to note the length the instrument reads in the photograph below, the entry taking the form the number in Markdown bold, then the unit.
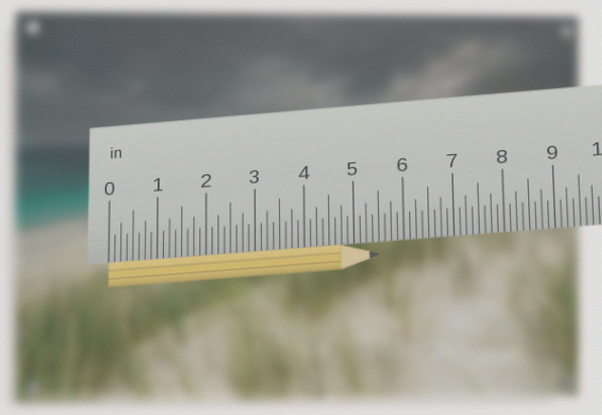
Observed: **5.5** in
